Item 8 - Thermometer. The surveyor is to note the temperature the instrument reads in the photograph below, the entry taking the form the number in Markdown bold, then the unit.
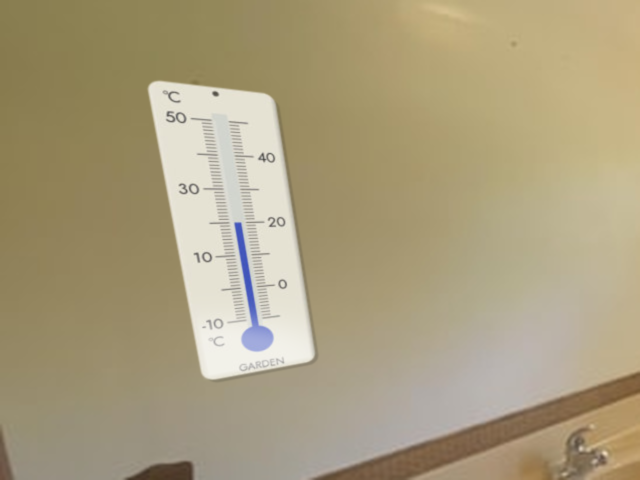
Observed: **20** °C
